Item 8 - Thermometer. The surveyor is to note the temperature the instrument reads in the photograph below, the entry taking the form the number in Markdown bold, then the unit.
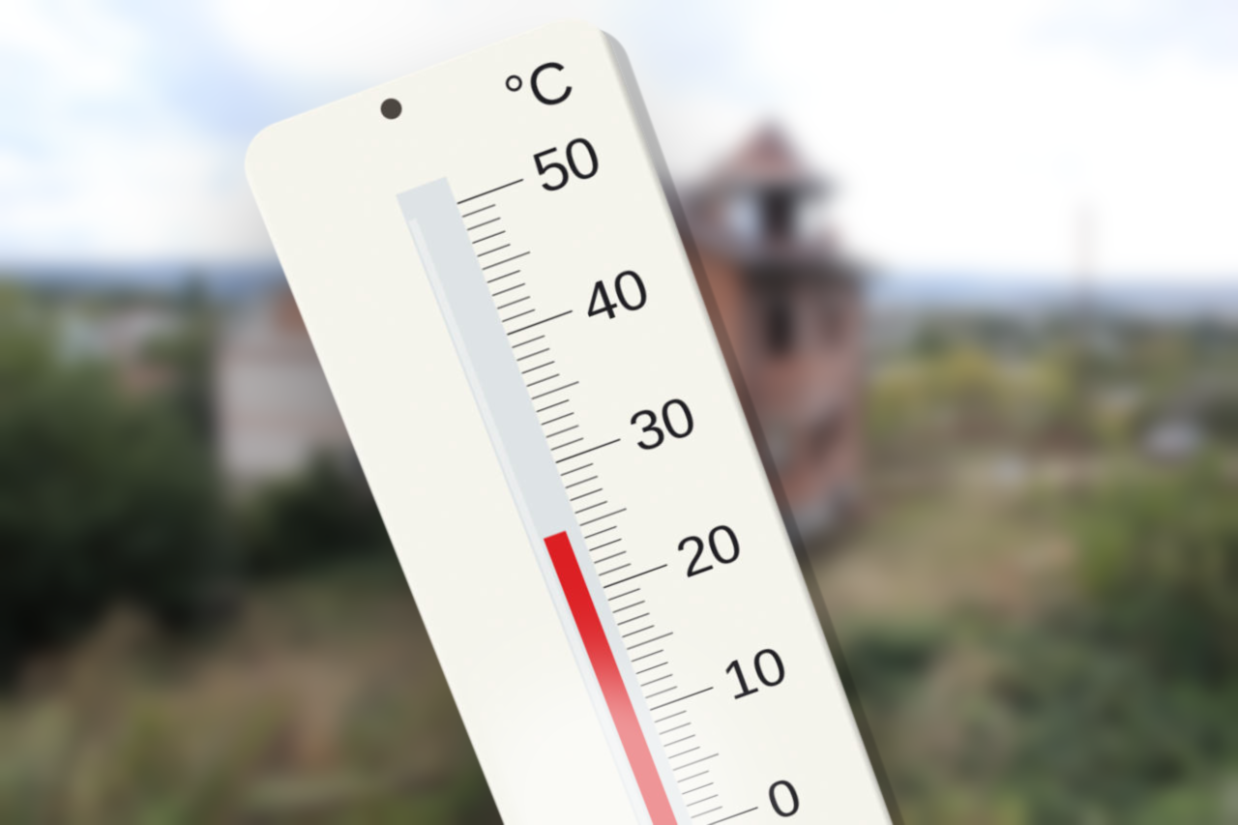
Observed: **25** °C
